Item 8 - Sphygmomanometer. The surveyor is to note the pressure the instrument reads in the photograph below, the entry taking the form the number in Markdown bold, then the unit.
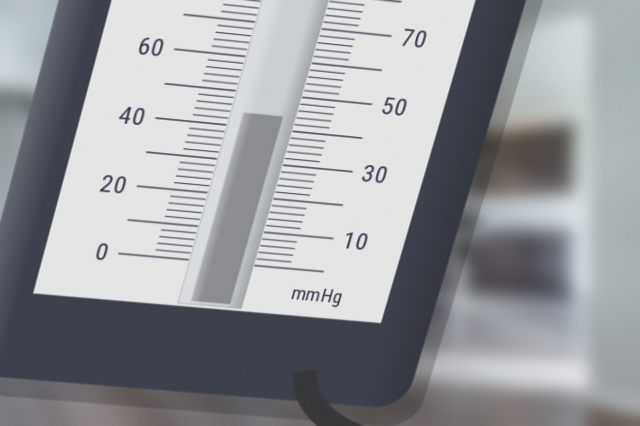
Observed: **44** mmHg
